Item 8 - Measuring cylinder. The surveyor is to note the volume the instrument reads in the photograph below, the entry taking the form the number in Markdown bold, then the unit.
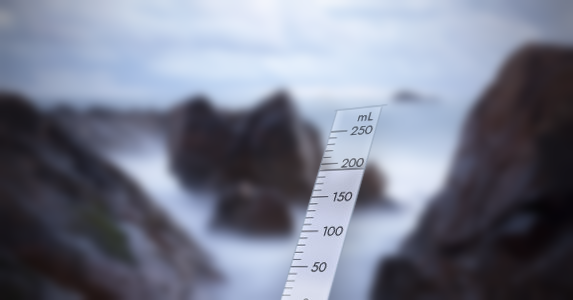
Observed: **190** mL
